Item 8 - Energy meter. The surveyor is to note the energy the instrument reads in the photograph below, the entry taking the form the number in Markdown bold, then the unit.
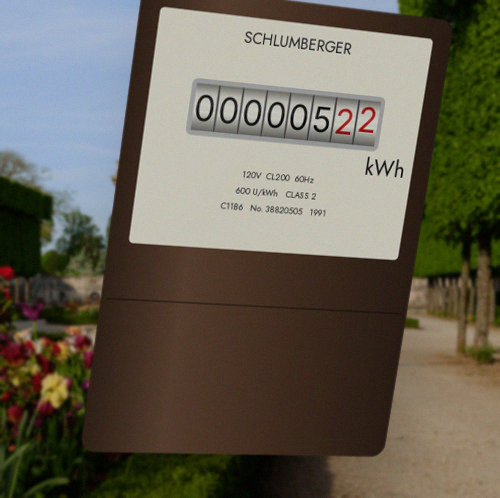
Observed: **5.22** kWh
